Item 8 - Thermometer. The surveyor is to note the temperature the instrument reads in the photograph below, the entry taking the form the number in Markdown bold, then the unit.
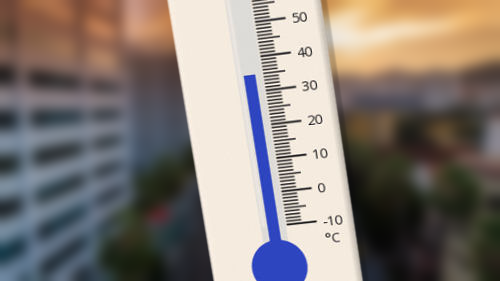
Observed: **35** °C
